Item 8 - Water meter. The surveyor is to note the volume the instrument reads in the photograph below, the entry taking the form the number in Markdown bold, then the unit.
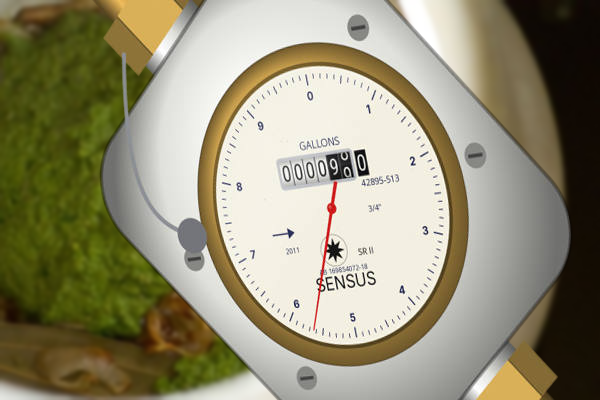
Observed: **985.6** gal
